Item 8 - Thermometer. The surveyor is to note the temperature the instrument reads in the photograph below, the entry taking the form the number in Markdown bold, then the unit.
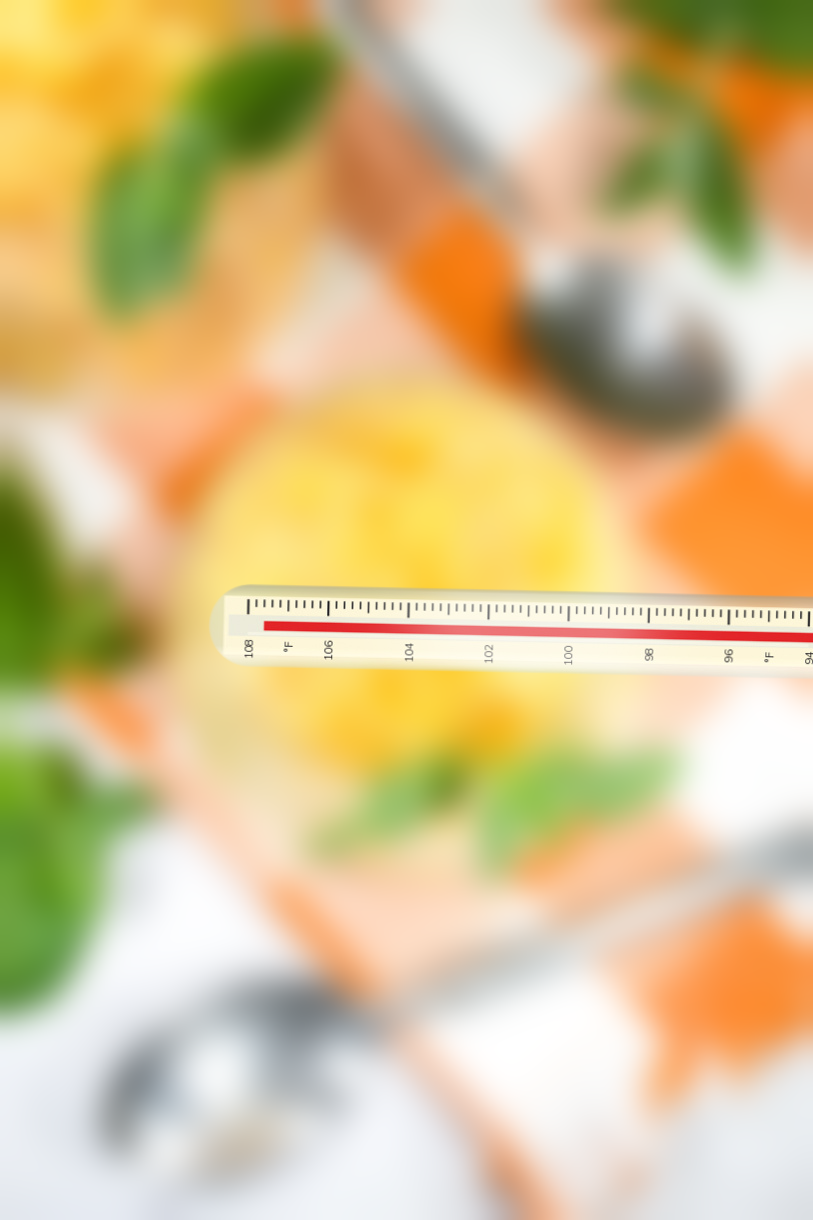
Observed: **107.6** °F
